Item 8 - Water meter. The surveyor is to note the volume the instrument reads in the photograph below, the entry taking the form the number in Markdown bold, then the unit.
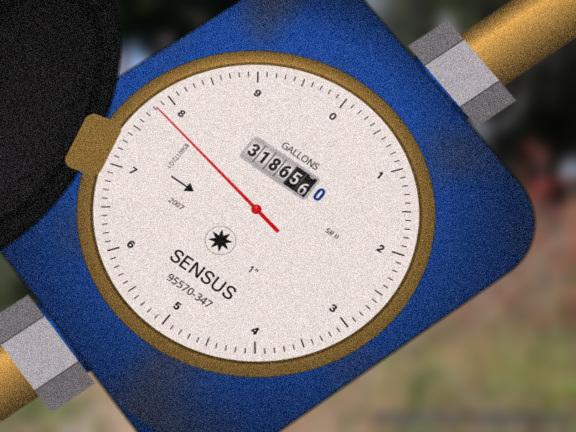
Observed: **3186557.8** gal
